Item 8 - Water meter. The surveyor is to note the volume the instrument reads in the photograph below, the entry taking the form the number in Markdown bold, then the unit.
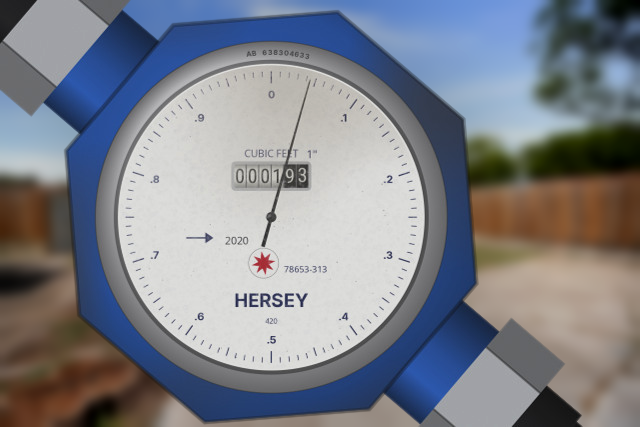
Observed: **193.04** ft³
